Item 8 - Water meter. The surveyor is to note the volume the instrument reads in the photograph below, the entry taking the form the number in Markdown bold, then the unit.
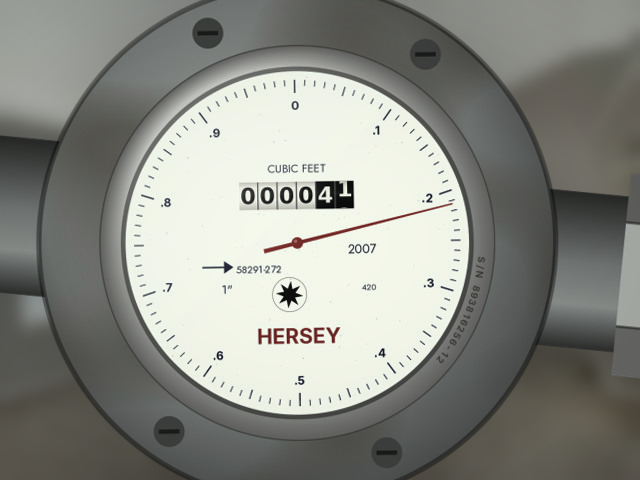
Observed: **41.21** ft³
